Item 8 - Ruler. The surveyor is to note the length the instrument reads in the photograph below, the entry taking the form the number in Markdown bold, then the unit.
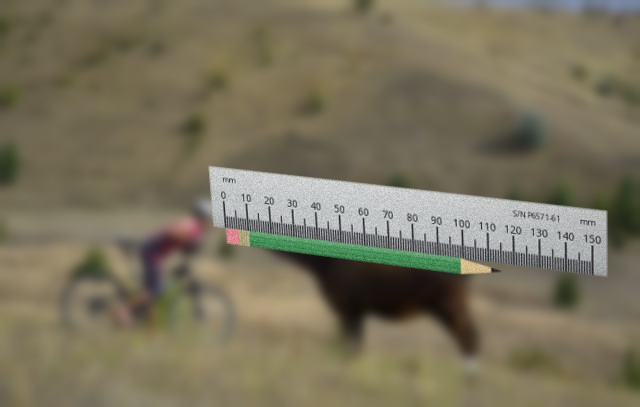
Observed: **115** mm
